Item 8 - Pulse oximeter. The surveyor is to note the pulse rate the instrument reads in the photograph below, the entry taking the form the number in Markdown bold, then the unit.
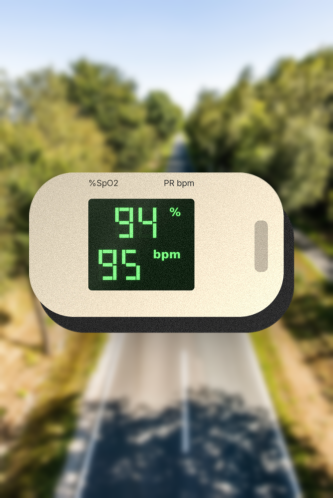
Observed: **95** bpm
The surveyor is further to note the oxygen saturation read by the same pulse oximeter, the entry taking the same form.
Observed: **94** %
